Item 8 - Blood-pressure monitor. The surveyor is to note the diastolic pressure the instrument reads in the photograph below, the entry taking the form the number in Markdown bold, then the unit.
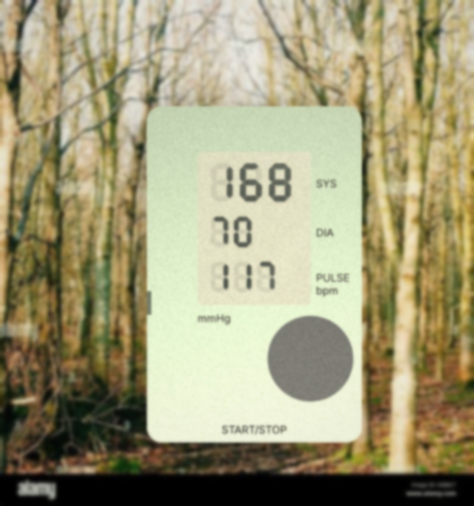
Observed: **70** mmHg
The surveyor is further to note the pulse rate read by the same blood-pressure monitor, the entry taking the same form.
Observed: **117** bpm
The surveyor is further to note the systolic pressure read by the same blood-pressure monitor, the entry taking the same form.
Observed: **168** mmHg
